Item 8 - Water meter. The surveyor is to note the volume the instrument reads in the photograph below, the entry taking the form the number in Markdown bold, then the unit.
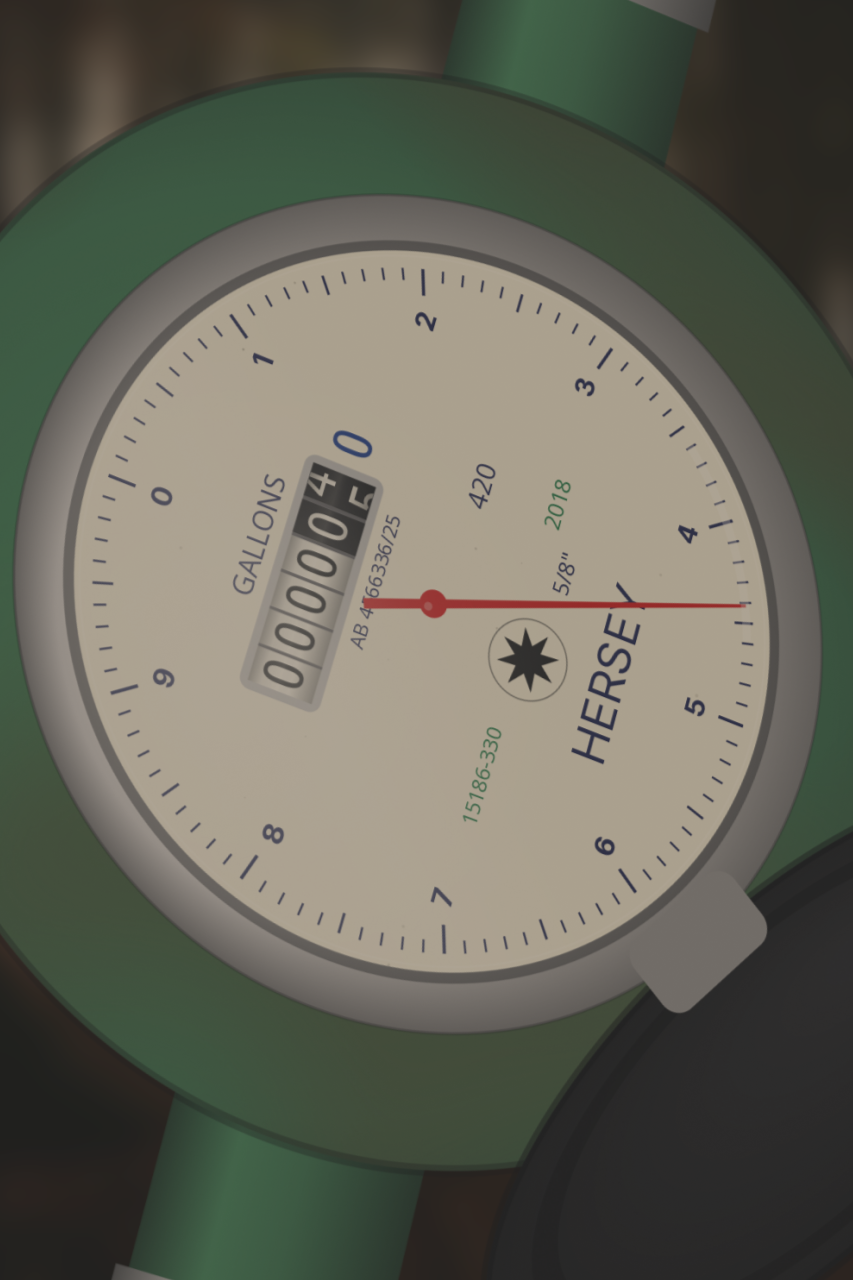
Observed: **44.4** gal
